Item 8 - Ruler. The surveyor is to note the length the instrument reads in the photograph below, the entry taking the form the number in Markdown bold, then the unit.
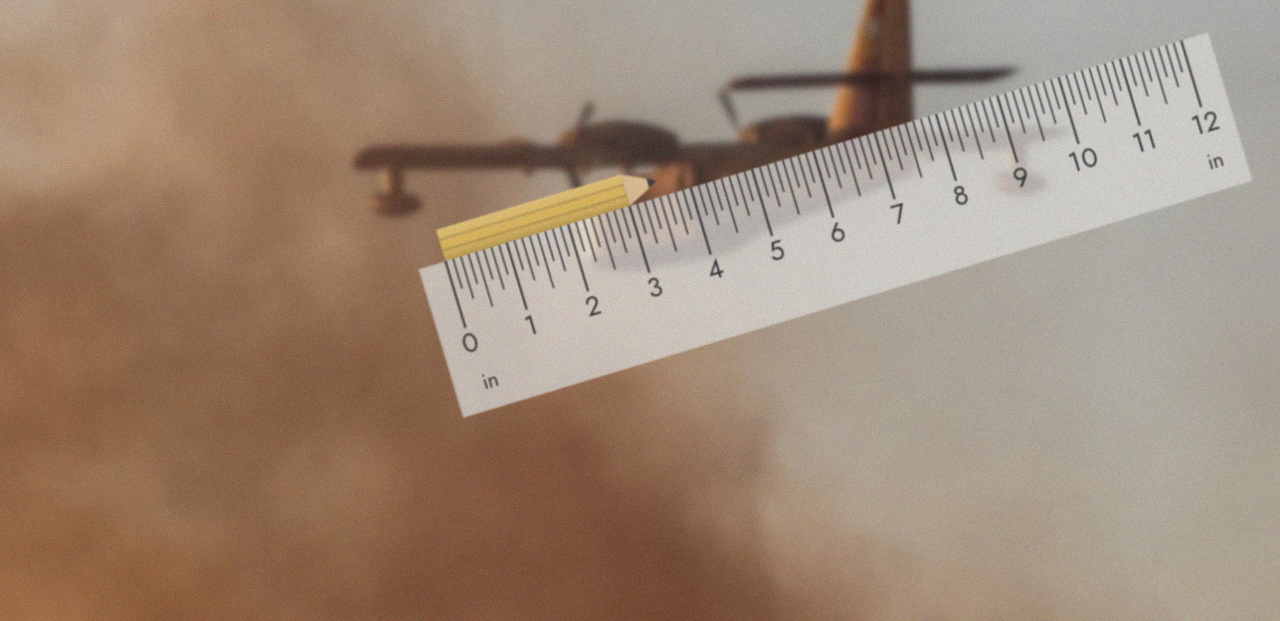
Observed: **3.5** in
